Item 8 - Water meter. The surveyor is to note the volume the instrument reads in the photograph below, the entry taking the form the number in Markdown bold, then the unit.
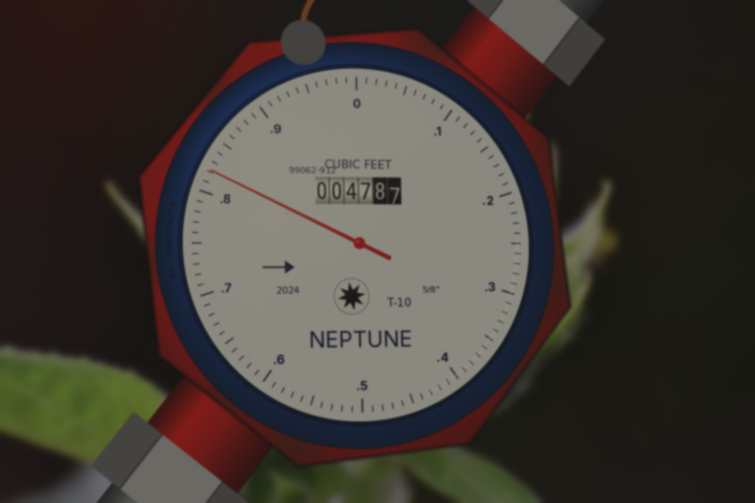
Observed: **4786.82** ft³
